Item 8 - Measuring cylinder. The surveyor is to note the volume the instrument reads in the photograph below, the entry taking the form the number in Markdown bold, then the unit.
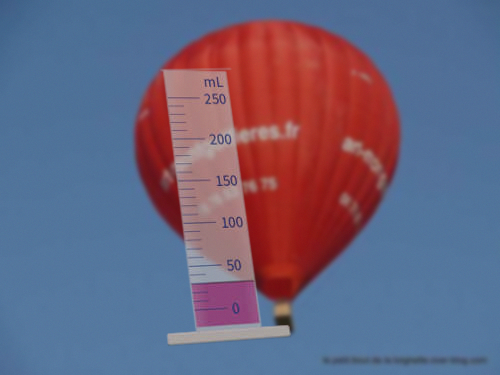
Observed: **30** mL
